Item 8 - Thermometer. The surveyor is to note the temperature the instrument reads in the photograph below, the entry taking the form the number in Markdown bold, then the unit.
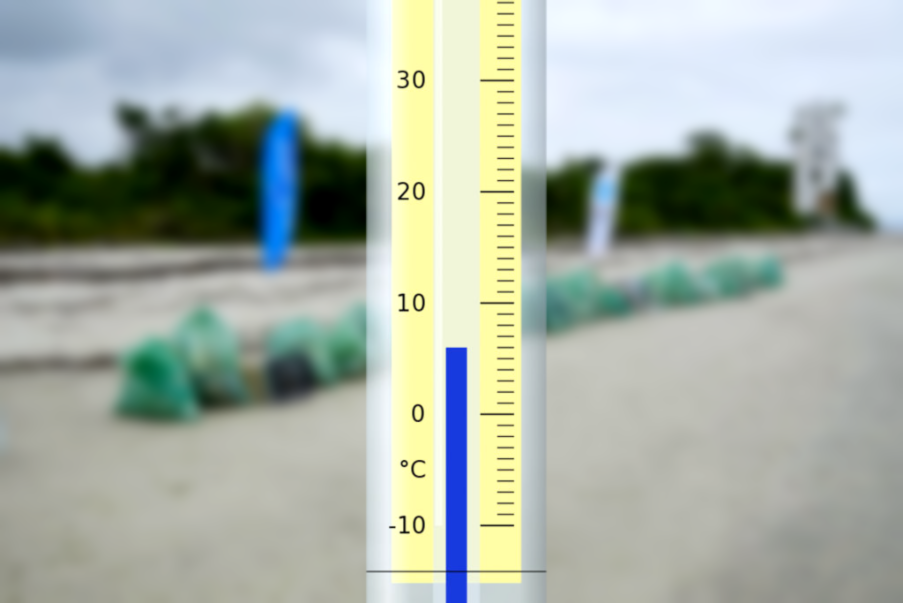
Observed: **6** °C
